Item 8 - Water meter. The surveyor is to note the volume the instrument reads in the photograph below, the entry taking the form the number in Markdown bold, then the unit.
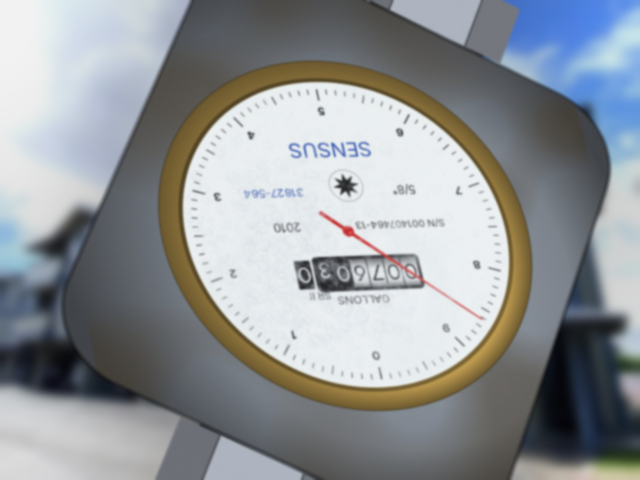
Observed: **76028.6** gal
